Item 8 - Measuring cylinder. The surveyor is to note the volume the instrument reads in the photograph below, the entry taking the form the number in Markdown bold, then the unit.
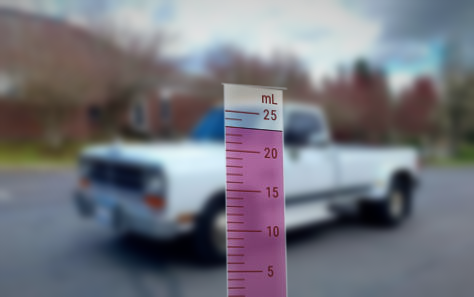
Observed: **23** mL
